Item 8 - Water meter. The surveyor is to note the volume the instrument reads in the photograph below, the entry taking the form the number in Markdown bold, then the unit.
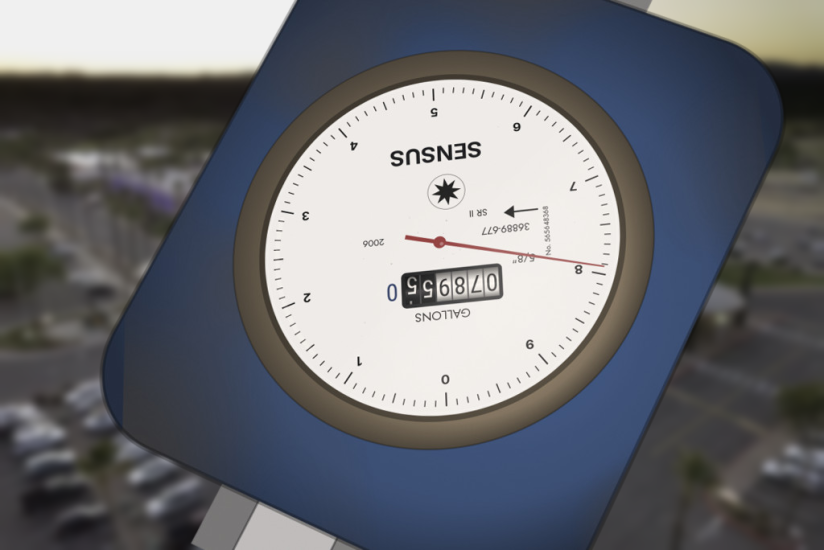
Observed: **789547.9** gal
